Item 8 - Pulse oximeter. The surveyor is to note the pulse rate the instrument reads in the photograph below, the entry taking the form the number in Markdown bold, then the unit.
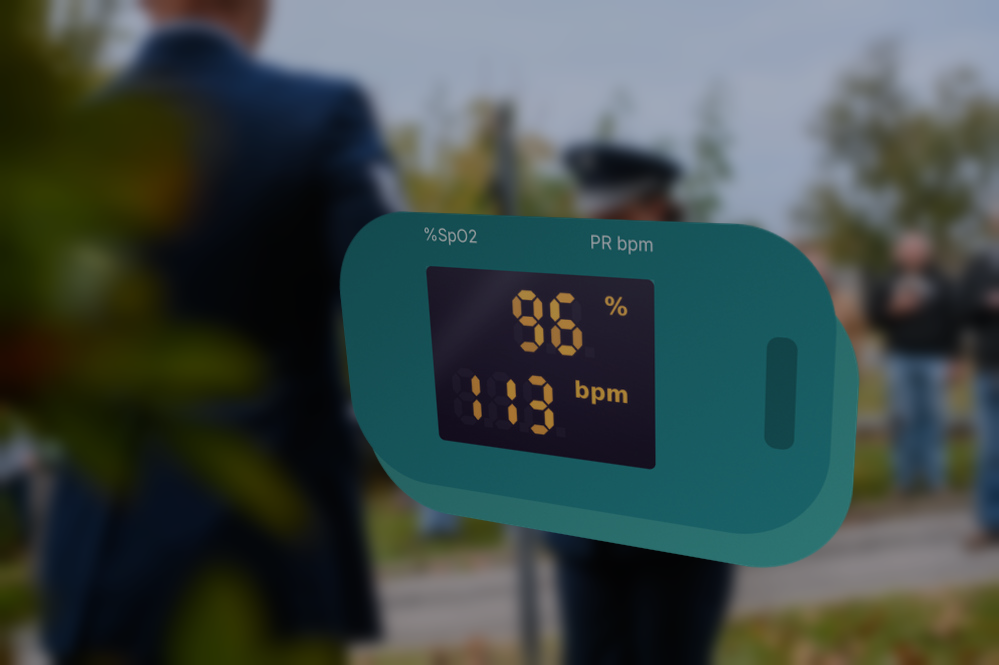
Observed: **113** bpm
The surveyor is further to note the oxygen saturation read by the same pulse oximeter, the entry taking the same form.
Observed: **96** %
